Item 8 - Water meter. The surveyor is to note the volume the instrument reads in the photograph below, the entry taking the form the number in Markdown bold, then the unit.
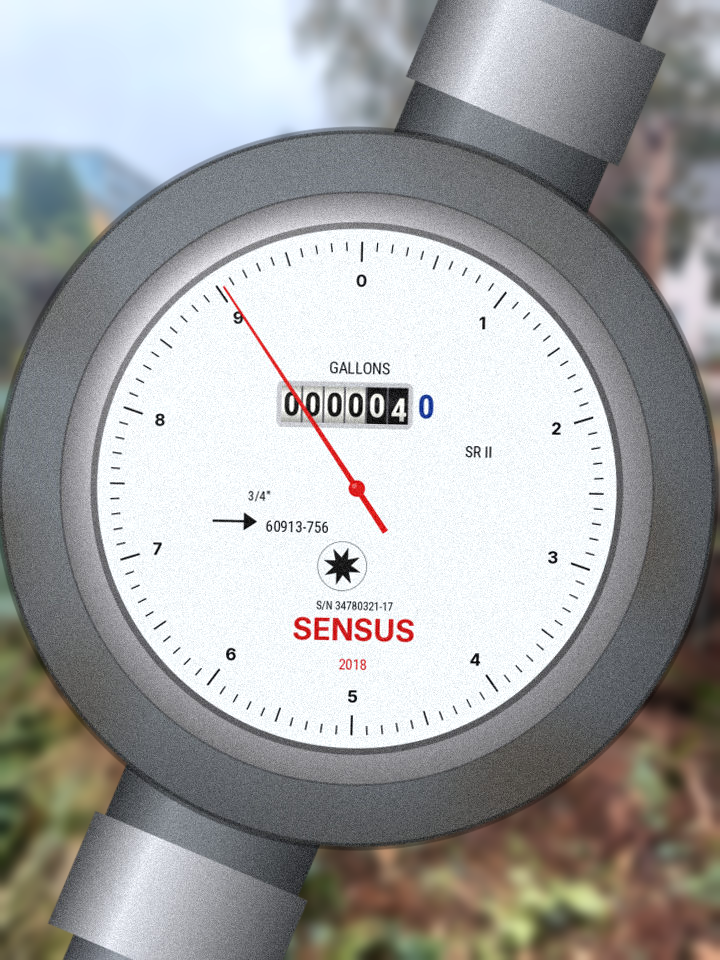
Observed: **39.0** gal
